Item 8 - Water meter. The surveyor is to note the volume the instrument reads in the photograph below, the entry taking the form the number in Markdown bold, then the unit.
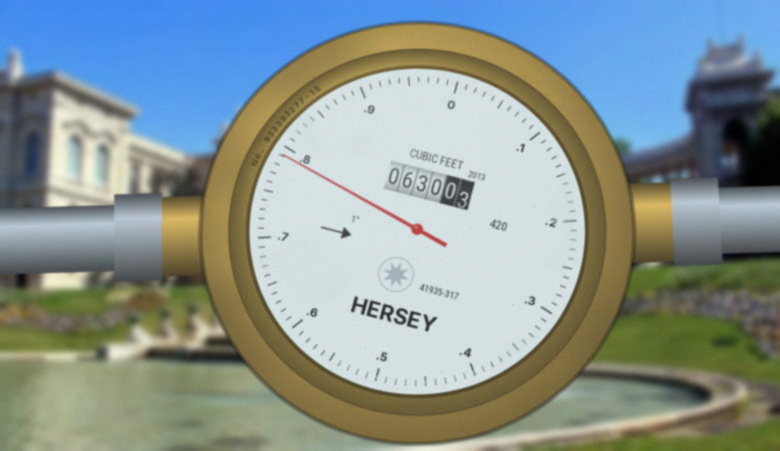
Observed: **63002.79** ft³
